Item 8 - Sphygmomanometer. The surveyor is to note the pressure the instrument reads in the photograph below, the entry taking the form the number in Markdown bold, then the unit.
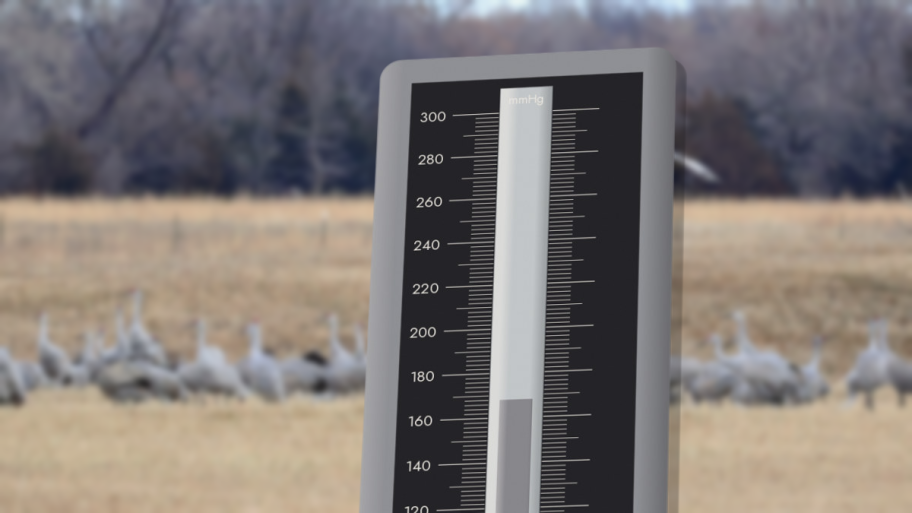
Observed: **168** mmHg
